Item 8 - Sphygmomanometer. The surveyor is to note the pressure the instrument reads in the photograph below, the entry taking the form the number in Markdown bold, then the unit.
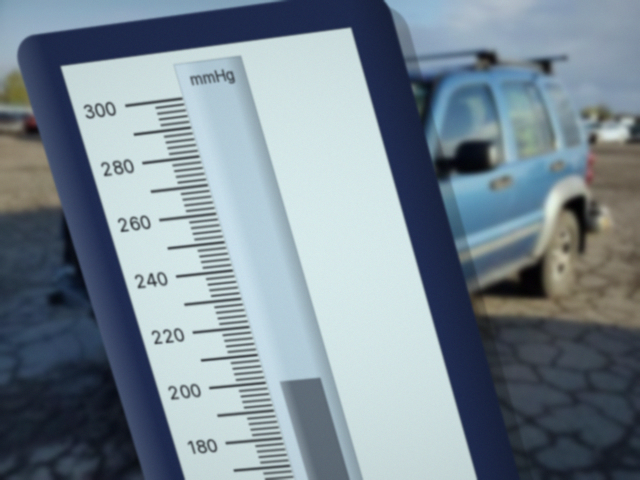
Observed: **200** mmHg
